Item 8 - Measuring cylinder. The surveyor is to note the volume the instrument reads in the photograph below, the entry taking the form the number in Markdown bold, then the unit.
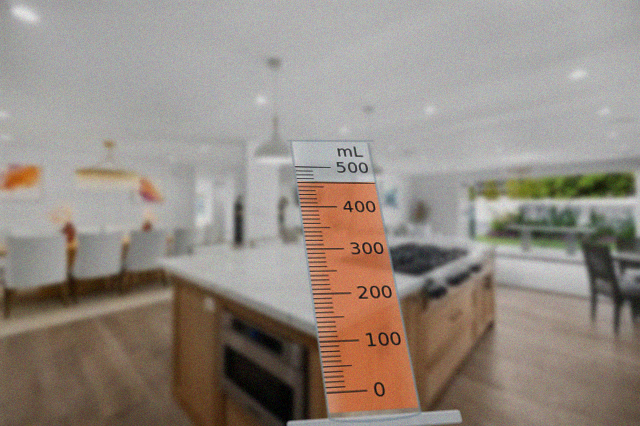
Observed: **460** mL
